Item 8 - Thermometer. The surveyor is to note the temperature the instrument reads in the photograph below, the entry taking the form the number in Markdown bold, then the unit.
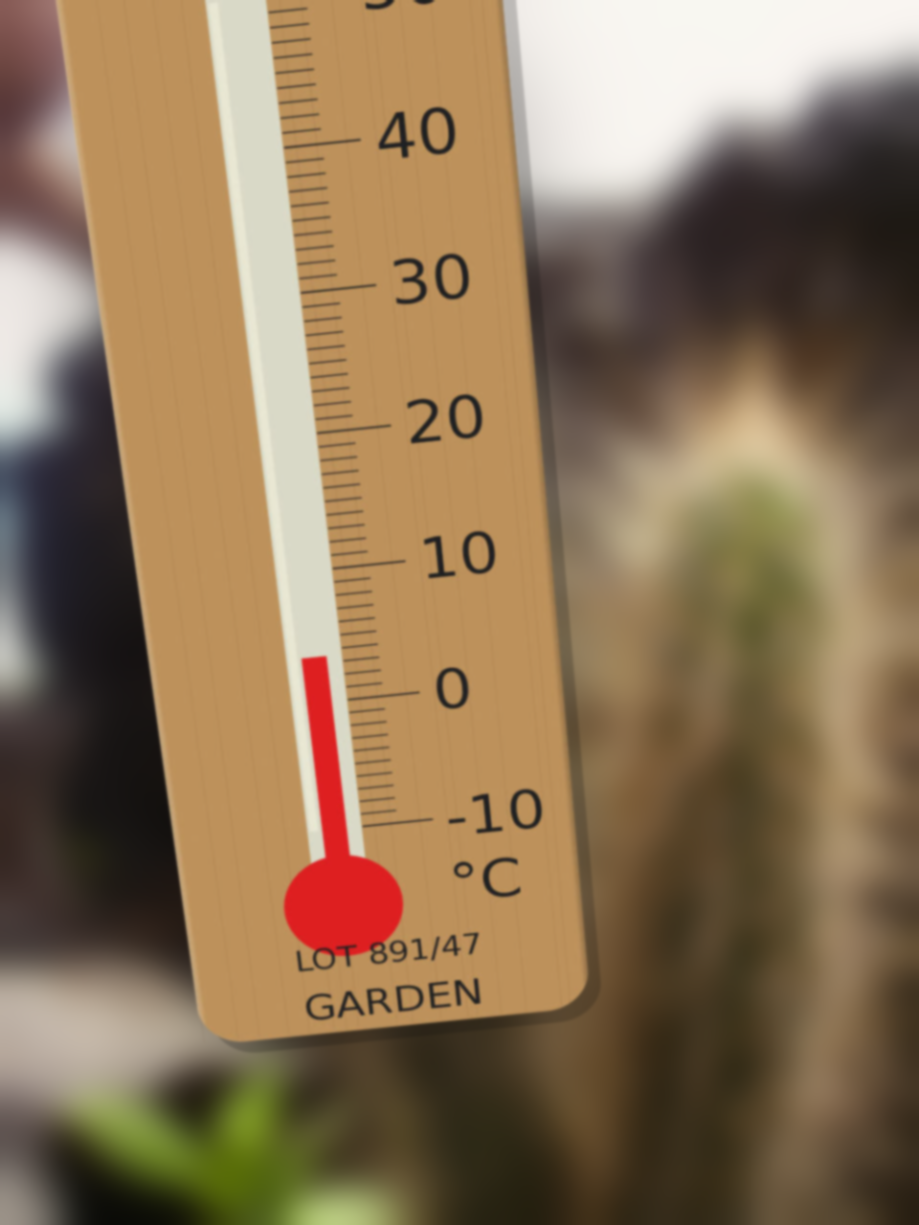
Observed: **3.5** °C
